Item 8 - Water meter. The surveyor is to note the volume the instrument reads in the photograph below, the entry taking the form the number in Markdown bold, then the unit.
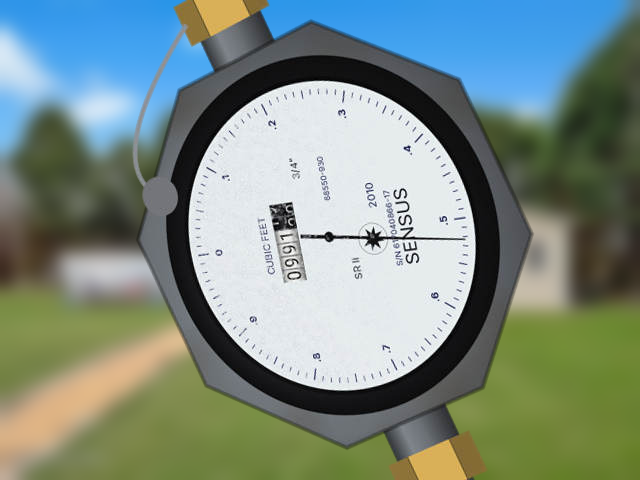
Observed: **99119.52** ft³
